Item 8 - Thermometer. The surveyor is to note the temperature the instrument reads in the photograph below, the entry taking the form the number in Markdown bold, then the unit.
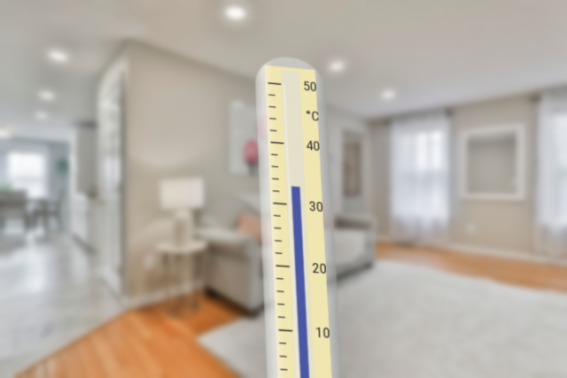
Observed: **33** °C
